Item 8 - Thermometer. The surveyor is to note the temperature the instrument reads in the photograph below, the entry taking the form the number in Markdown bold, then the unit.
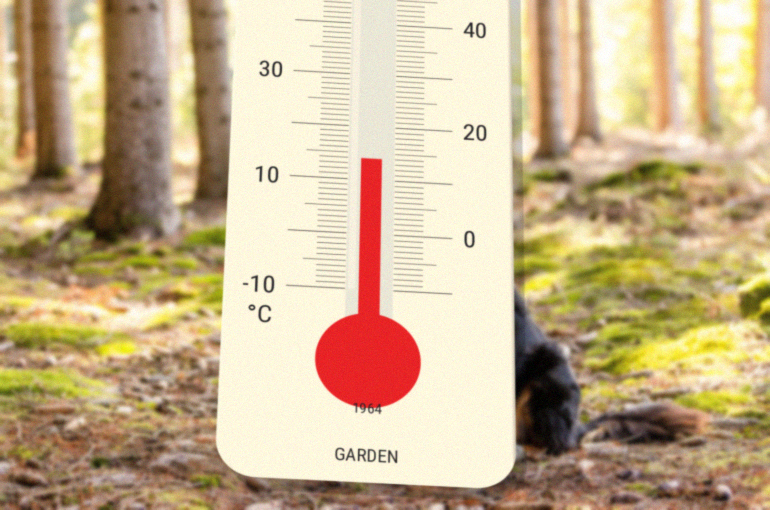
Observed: **14** °C
